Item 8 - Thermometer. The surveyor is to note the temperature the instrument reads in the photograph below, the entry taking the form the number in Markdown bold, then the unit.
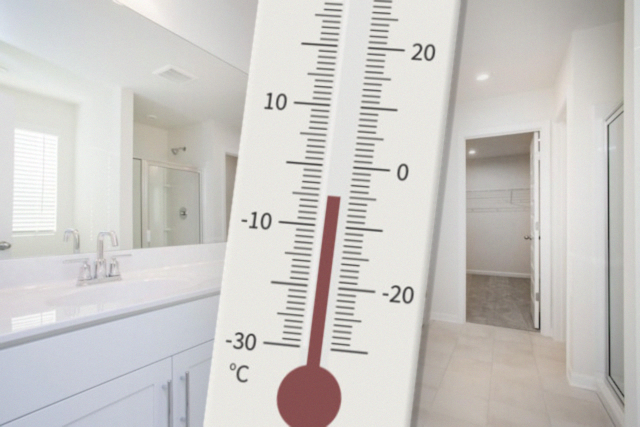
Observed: **-5** °C
